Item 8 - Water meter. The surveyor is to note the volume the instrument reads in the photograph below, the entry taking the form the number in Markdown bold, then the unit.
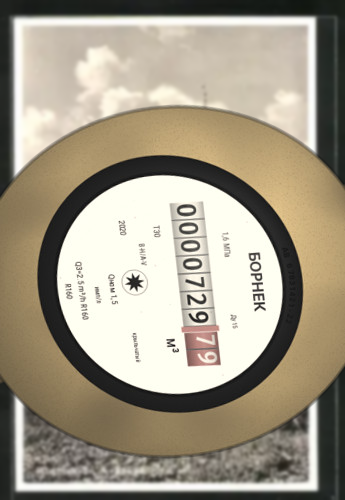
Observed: **729.79** m³
